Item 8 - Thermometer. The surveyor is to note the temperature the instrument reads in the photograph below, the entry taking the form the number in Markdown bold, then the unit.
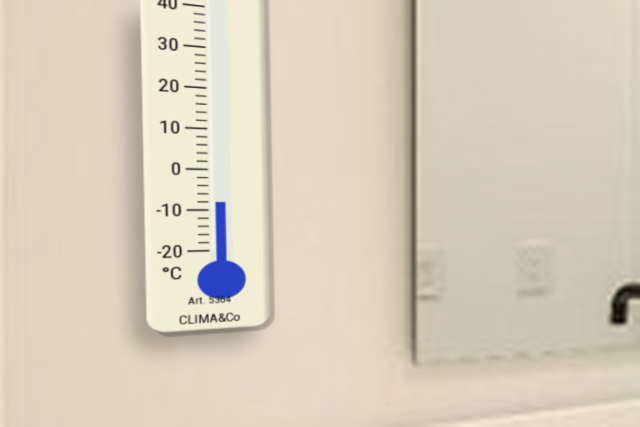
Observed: **-8** °C
